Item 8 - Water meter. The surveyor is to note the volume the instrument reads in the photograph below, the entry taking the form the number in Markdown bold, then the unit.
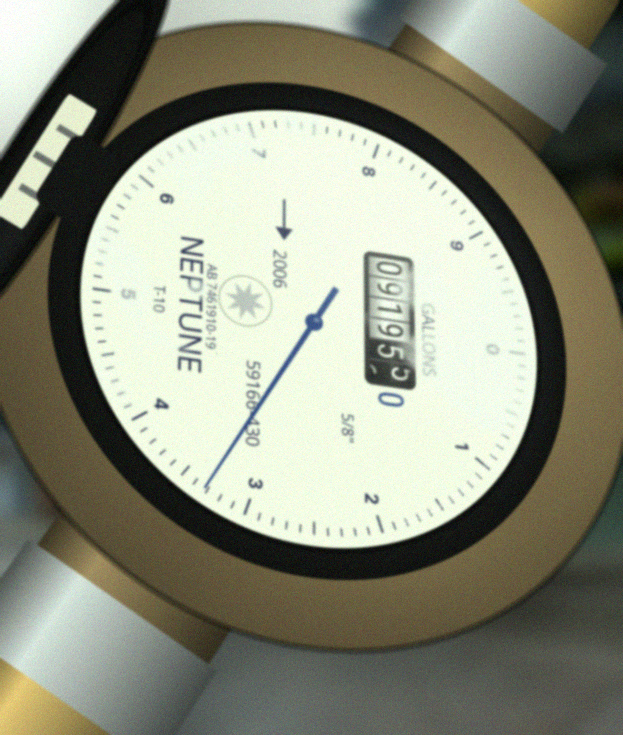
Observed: **919553.3** gal
